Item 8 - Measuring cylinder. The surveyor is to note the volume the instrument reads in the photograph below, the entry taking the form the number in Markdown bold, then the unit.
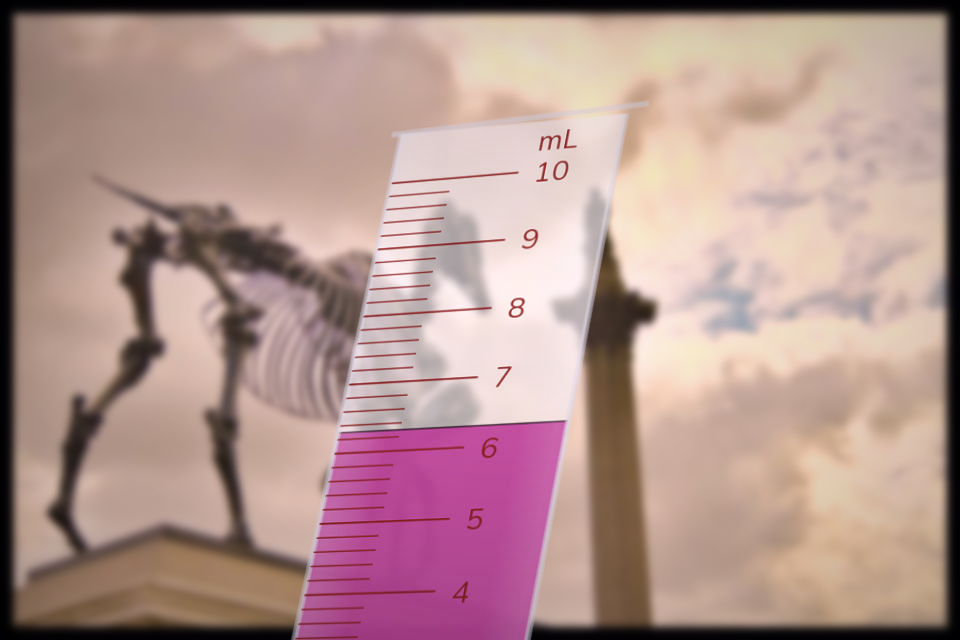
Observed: **6.3** mL
